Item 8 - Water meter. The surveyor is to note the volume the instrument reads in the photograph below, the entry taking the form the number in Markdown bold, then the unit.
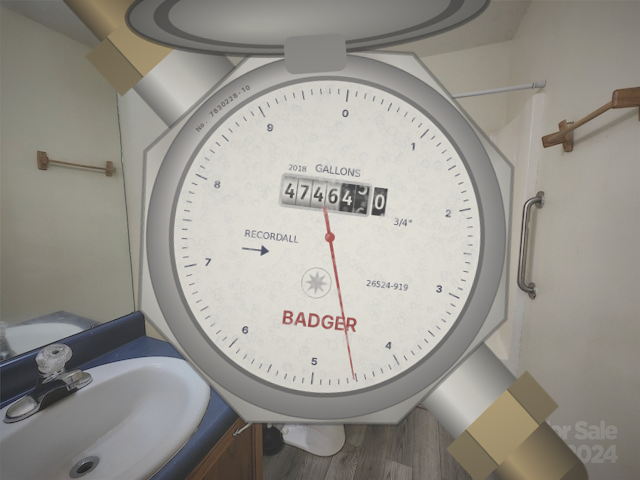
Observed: **4746454.5** gal
